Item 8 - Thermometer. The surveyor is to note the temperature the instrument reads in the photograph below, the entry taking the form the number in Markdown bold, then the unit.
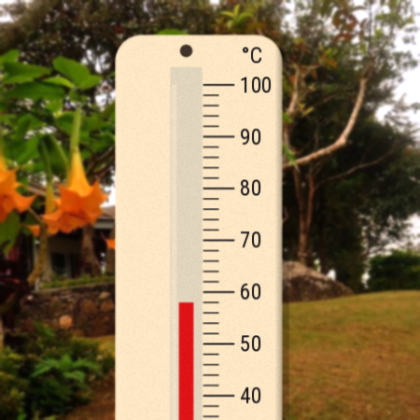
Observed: **58** °C
